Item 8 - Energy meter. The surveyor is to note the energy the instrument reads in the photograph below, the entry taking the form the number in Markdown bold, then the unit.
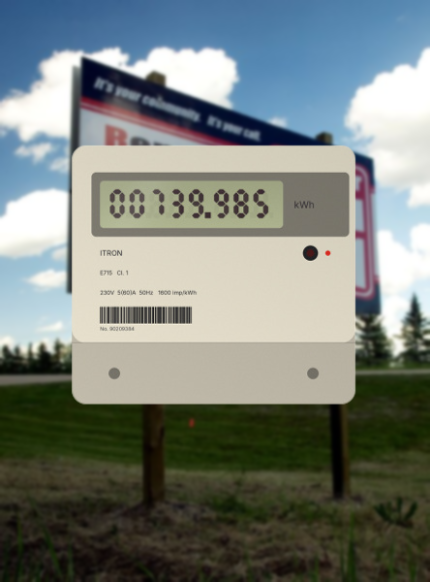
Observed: **739.985** kWh
